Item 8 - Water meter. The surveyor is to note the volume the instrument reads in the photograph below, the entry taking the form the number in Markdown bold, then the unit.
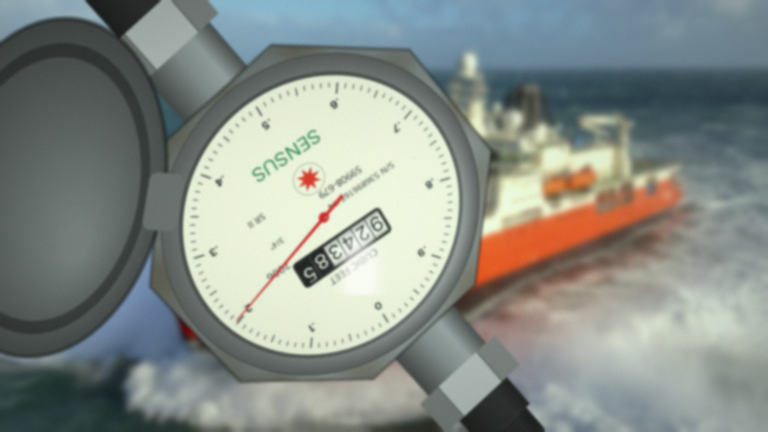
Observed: **924385.20** ft³
